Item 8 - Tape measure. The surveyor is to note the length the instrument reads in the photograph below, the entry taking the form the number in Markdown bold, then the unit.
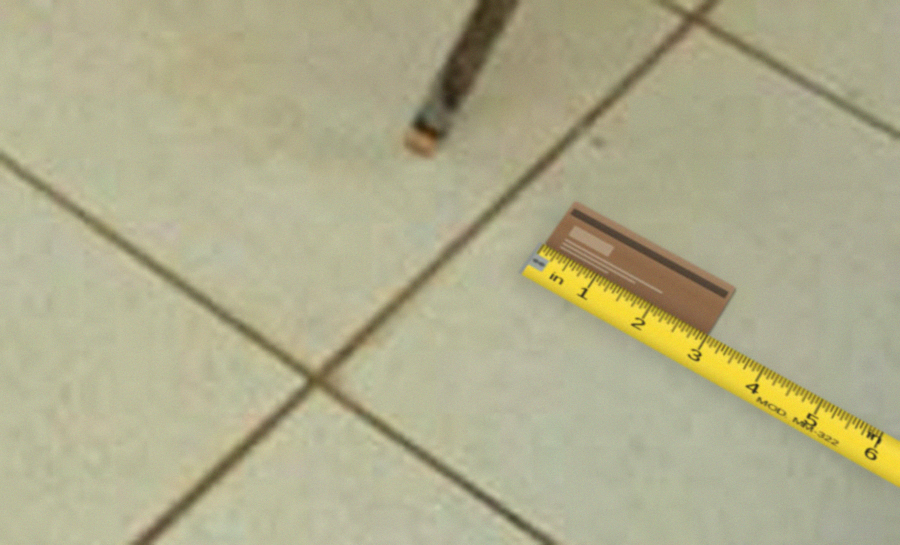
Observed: **3** in
